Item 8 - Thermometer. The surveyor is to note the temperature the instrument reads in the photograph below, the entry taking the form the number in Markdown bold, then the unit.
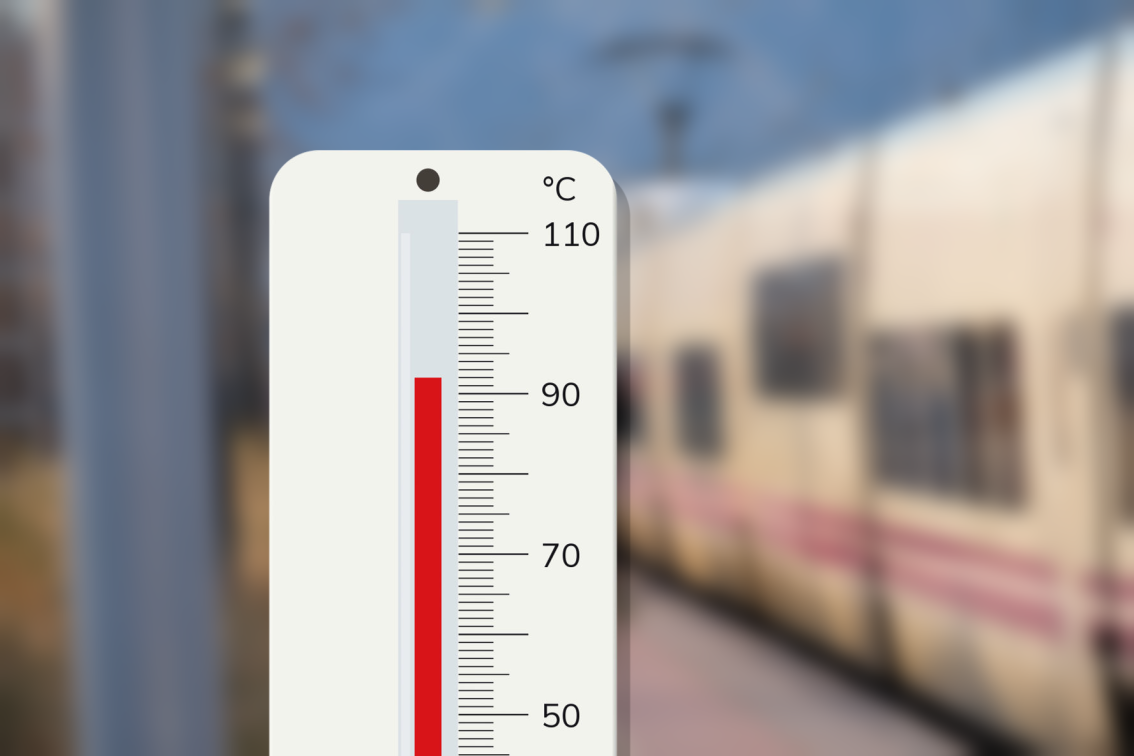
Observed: **92** °C
